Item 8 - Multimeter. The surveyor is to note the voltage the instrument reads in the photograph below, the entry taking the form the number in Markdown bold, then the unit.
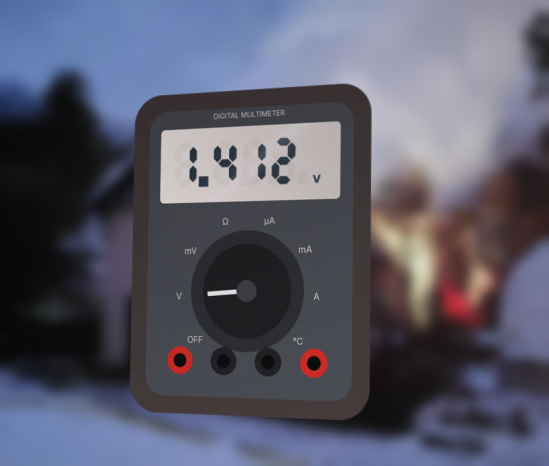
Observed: **1.412** V
